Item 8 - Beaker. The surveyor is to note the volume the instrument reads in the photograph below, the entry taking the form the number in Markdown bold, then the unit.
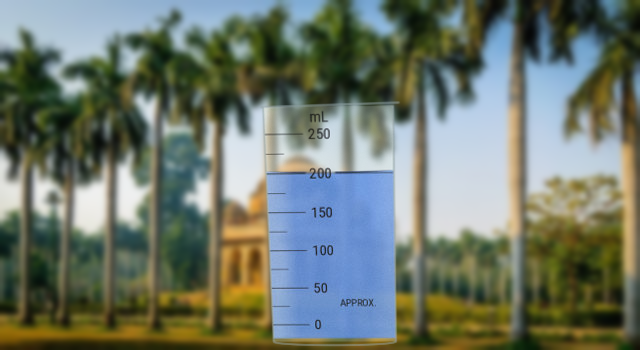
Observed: **200** mL
